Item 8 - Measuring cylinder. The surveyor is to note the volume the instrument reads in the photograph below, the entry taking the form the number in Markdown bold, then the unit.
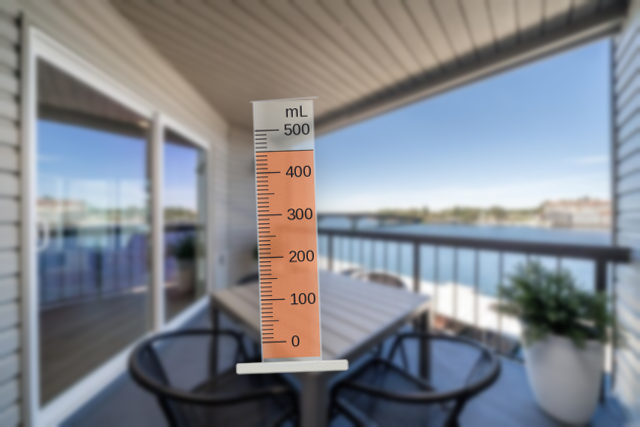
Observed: **450** mL
